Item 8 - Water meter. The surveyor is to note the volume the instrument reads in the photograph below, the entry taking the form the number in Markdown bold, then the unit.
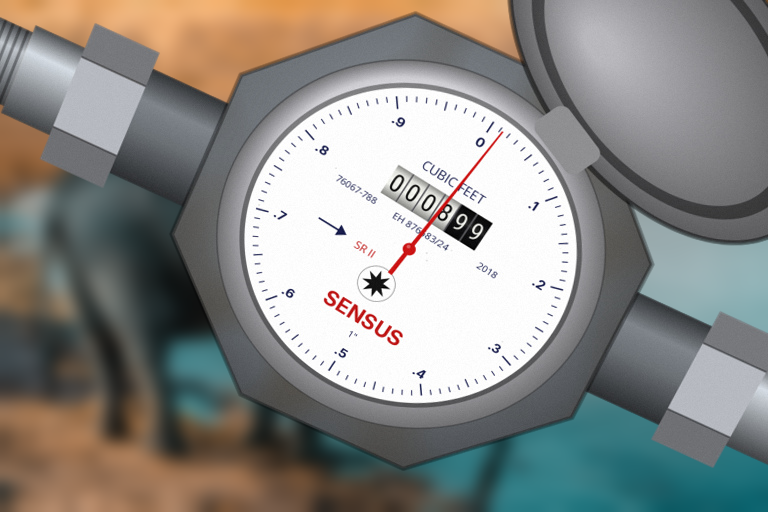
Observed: **899.01** ft³
